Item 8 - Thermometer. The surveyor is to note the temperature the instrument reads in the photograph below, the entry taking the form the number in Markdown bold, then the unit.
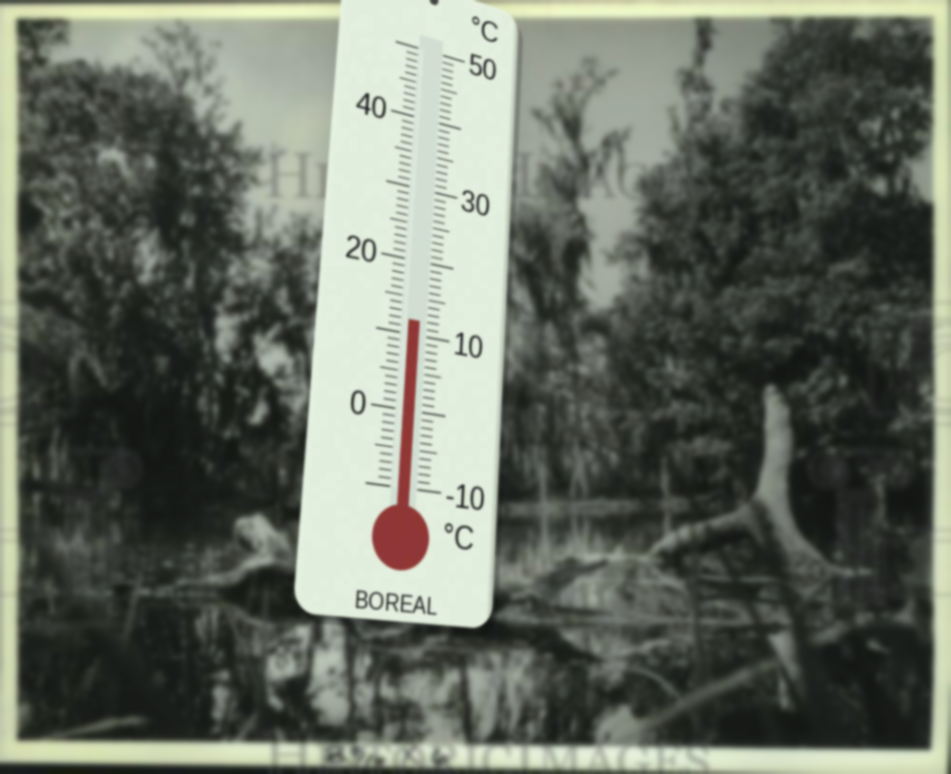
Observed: **12** °C
